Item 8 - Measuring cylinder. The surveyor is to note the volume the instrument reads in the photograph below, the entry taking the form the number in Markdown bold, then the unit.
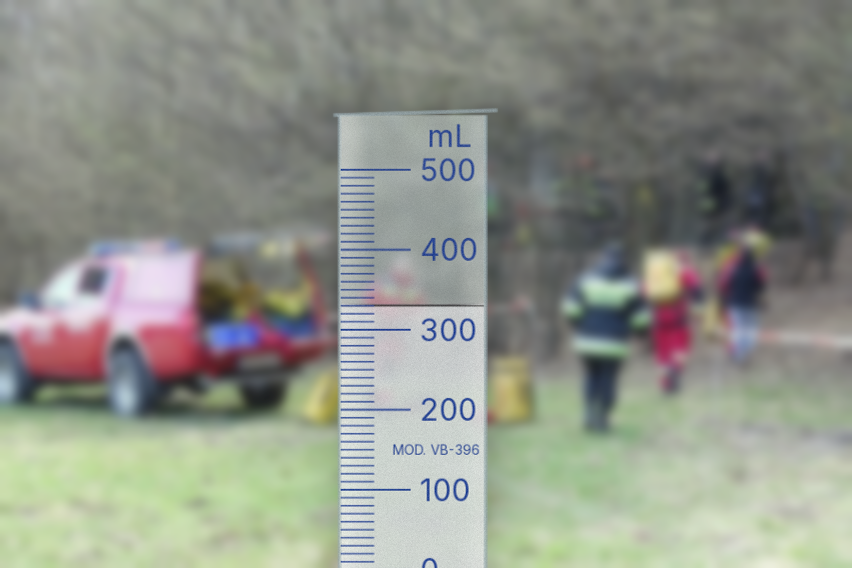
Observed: **330** mL
